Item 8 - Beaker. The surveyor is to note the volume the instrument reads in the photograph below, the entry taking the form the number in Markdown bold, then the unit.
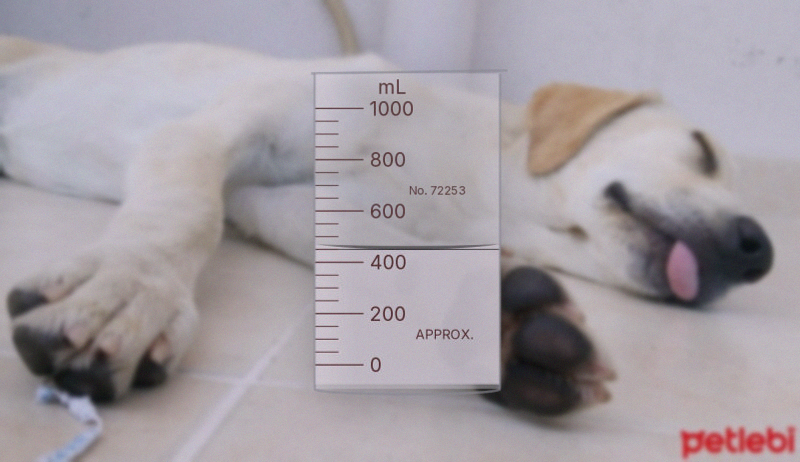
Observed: **450** mL
